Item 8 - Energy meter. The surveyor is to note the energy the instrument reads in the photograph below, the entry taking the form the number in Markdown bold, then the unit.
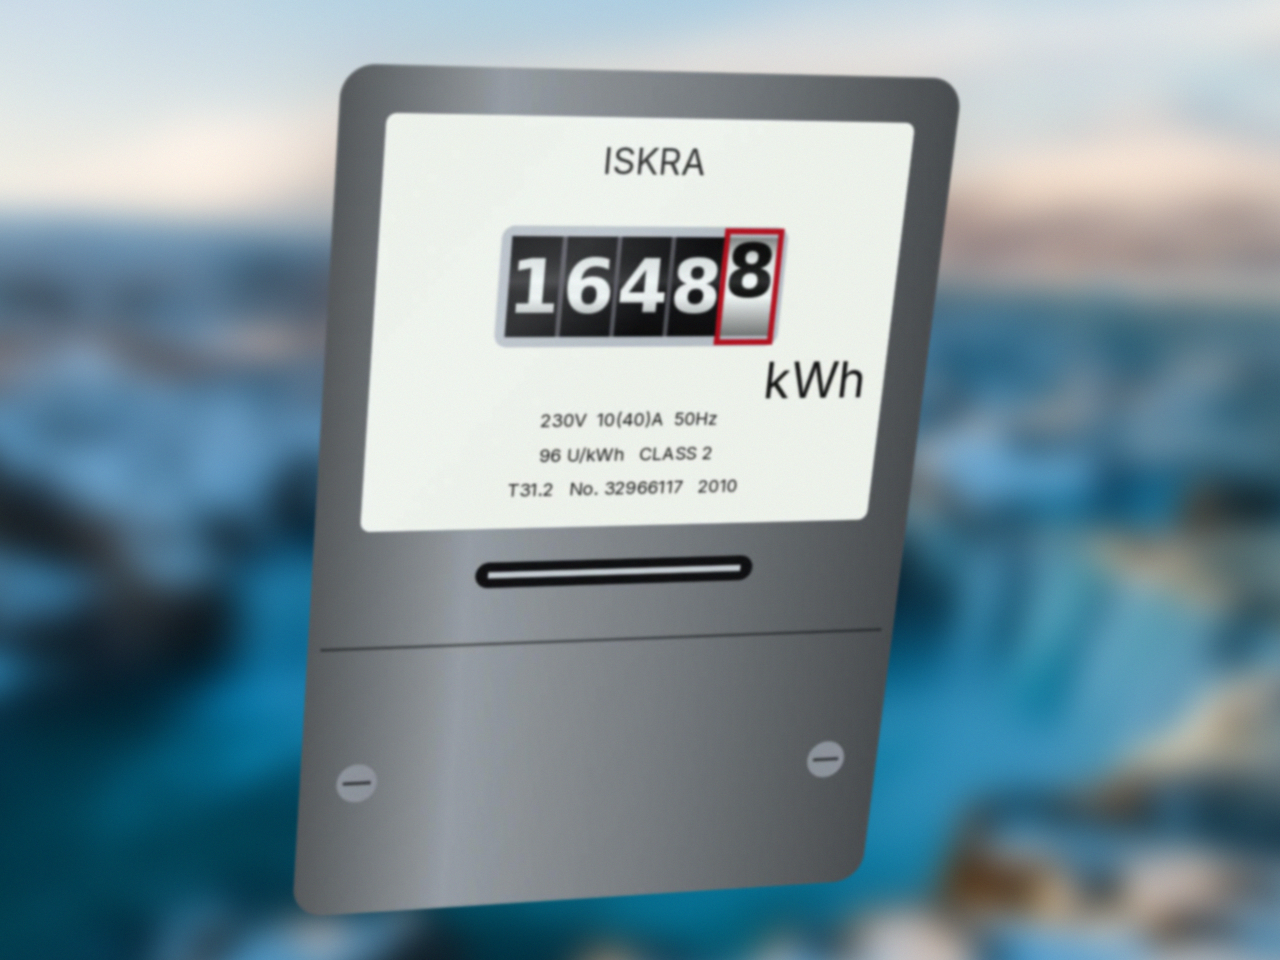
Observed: **1648.8** kWh
